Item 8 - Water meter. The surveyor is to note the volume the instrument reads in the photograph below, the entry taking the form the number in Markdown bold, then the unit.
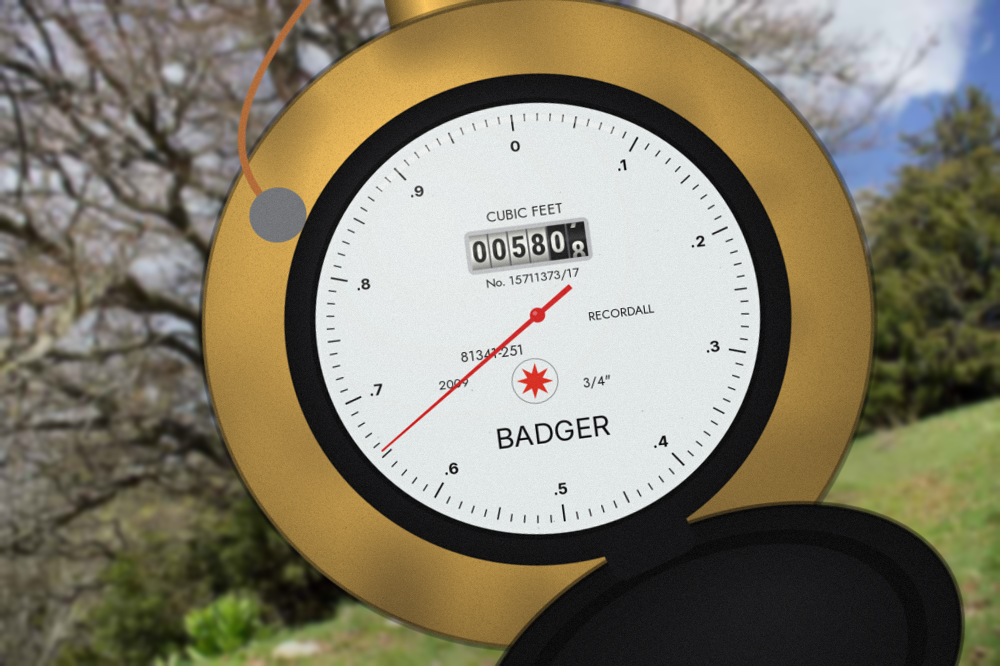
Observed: **5807.65** ft³
